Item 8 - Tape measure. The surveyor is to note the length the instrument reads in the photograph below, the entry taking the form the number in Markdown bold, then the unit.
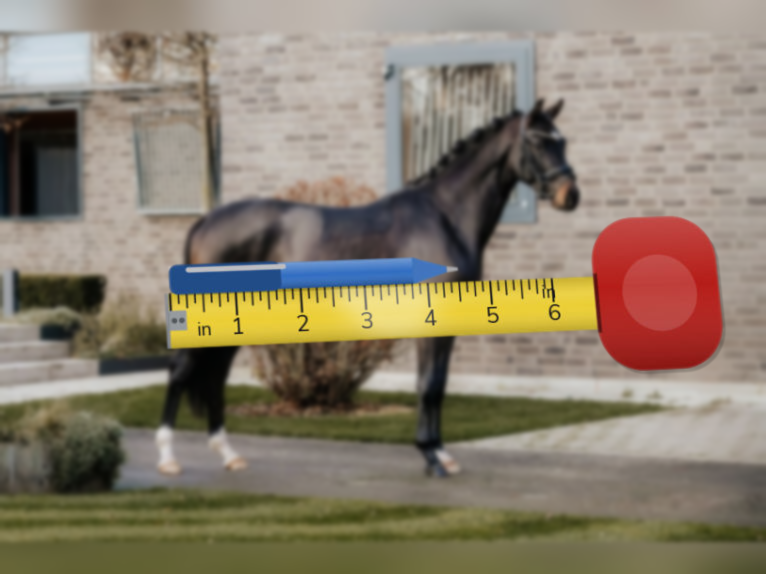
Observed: **4.5** in
